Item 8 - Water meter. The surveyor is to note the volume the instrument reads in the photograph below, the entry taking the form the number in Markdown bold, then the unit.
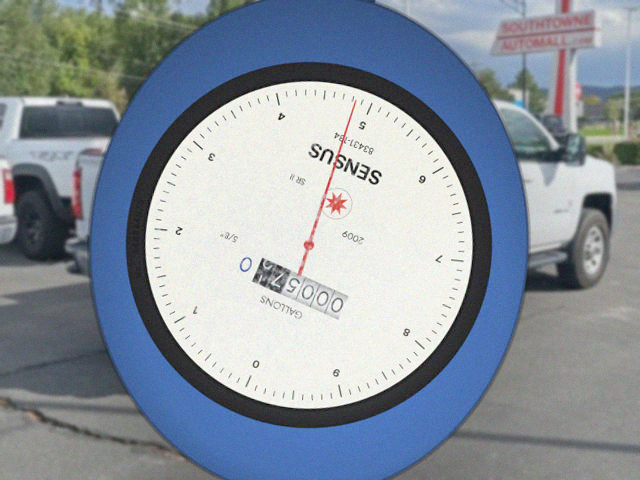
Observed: **5714.8** gal
